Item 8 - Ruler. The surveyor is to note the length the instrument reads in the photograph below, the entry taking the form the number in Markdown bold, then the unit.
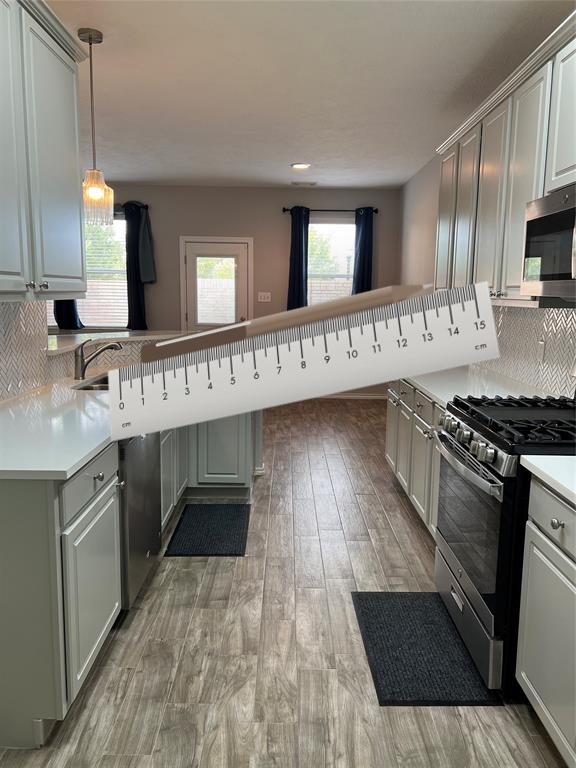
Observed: **12.5** cm
